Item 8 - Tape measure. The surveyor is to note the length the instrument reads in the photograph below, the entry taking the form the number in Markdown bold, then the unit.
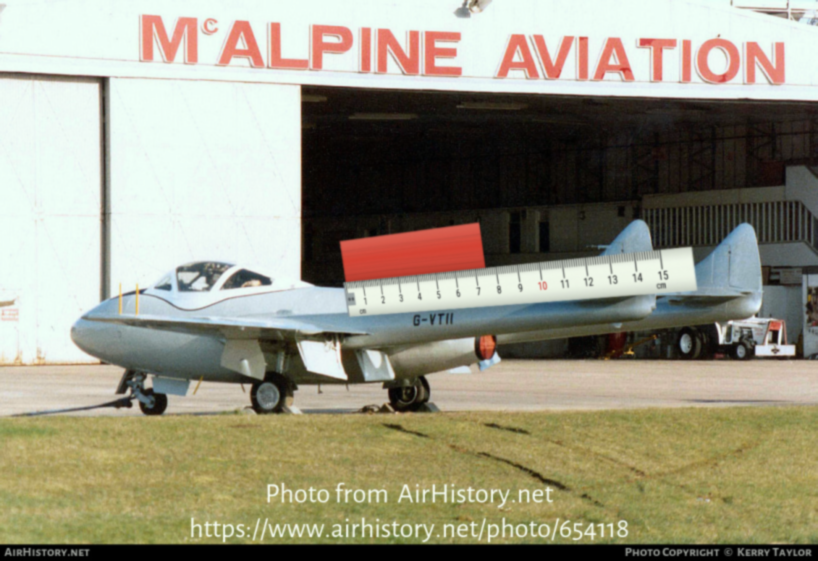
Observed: **7.5** cm
